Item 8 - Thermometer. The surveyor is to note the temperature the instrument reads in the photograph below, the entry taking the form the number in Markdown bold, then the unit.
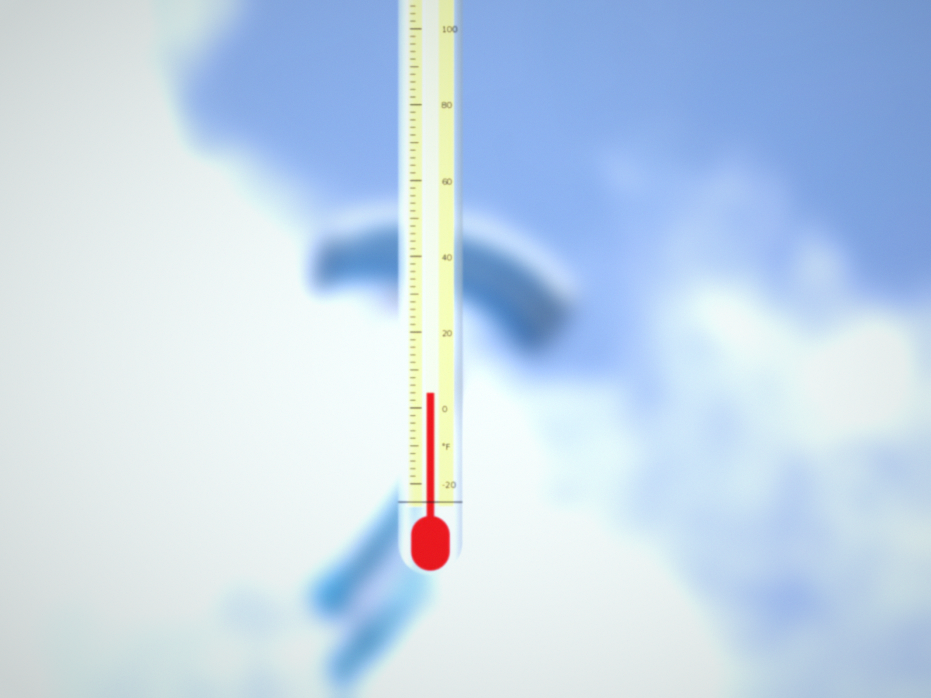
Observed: **4** °F
